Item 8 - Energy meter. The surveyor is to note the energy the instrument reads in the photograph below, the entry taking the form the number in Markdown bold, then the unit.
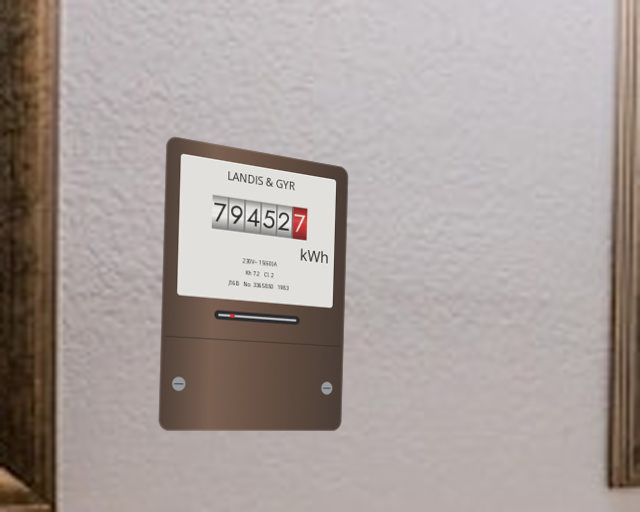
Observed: **79452.7** kWh
